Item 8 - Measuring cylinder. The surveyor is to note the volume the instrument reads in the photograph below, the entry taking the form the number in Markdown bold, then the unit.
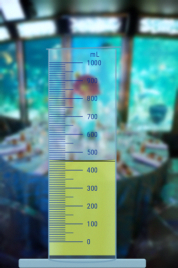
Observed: **450** mL
